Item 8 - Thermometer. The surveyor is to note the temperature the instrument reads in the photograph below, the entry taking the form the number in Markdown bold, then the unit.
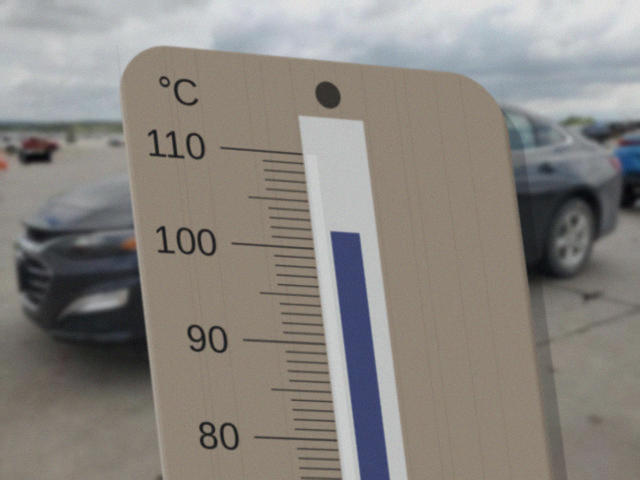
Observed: **102** °C
